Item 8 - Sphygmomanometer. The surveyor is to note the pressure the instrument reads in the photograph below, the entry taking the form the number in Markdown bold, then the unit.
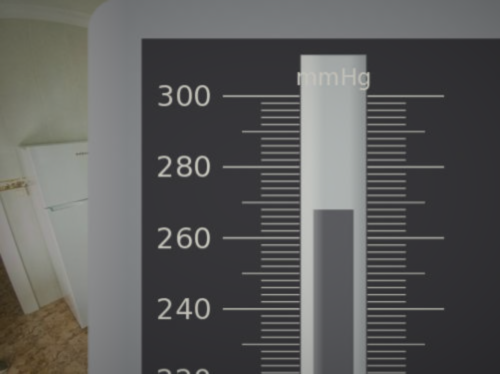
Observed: **268** mmHg
